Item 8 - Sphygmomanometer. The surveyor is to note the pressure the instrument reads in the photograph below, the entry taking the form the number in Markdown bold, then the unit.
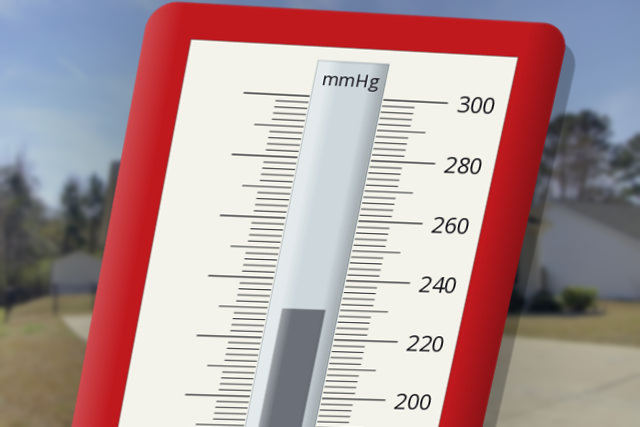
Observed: **230** mmHg
